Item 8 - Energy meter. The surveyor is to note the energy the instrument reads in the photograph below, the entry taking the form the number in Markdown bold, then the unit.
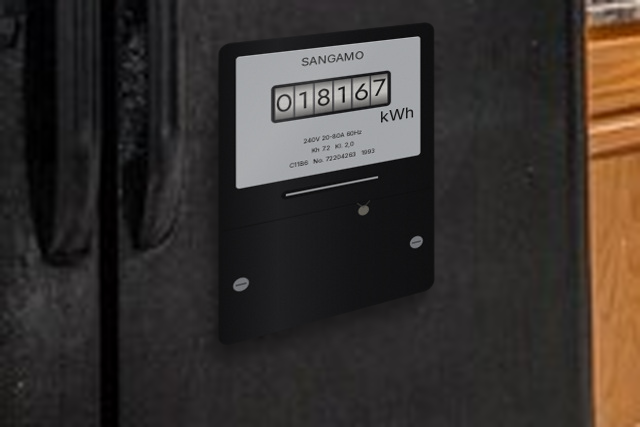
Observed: **18167** kWh
